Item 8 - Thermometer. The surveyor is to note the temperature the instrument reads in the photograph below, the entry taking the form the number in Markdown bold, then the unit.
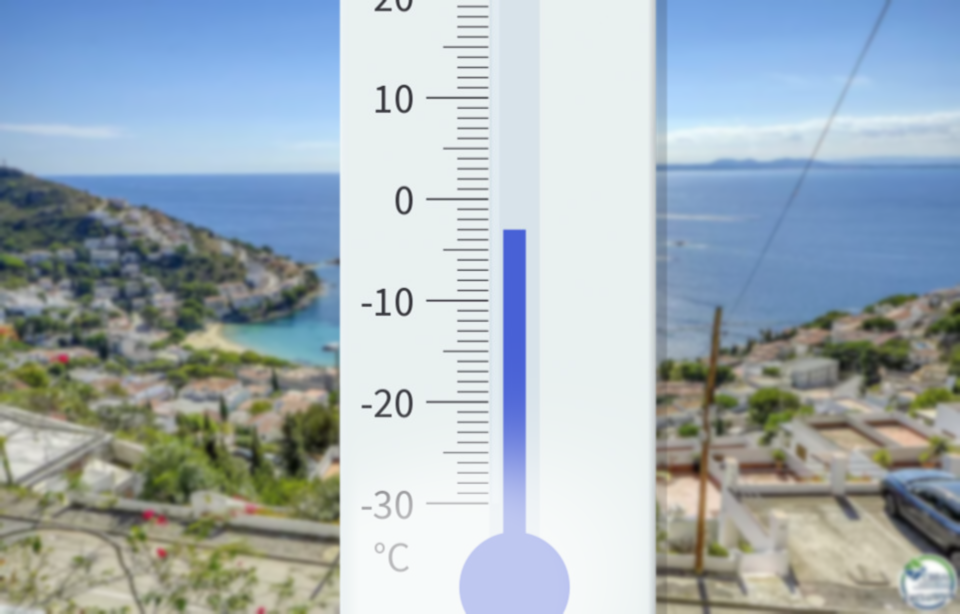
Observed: **-3** °C
